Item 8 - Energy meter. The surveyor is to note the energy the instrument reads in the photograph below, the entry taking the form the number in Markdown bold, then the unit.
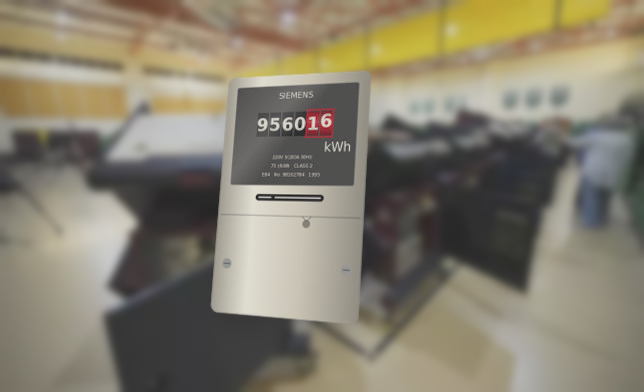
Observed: **9560.16** kWh
